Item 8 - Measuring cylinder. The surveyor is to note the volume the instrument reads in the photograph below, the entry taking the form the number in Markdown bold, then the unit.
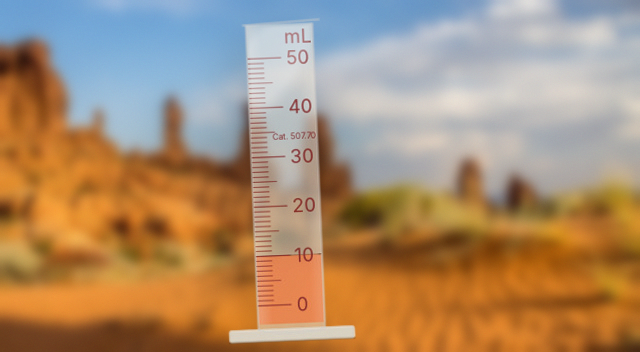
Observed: **10** mL
